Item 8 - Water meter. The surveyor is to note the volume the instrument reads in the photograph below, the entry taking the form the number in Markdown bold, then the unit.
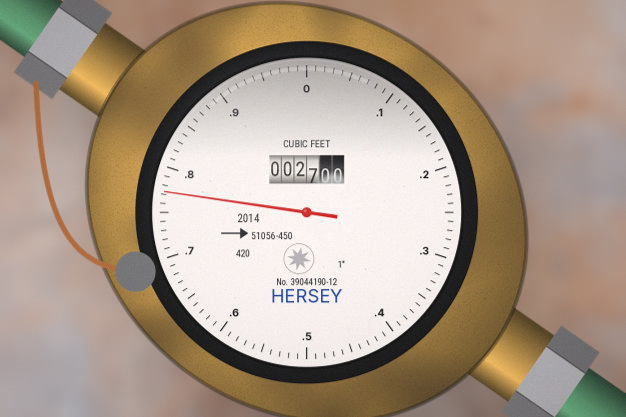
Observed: **2699.77** ft³
